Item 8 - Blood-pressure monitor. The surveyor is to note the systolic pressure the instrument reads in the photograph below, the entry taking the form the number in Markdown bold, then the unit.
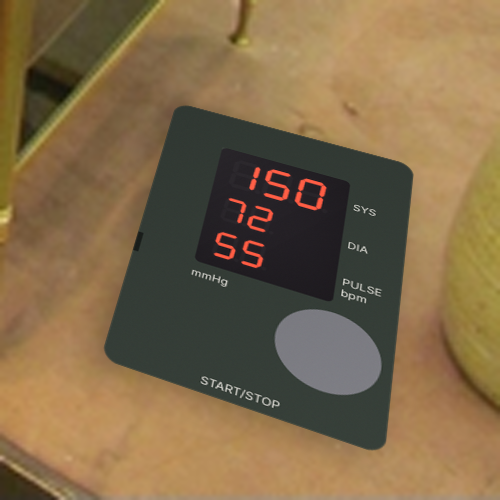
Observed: **150** mmHg
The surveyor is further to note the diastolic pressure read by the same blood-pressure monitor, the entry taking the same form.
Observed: **72** mmHg
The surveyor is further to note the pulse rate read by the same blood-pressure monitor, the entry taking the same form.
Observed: **55** bpm
